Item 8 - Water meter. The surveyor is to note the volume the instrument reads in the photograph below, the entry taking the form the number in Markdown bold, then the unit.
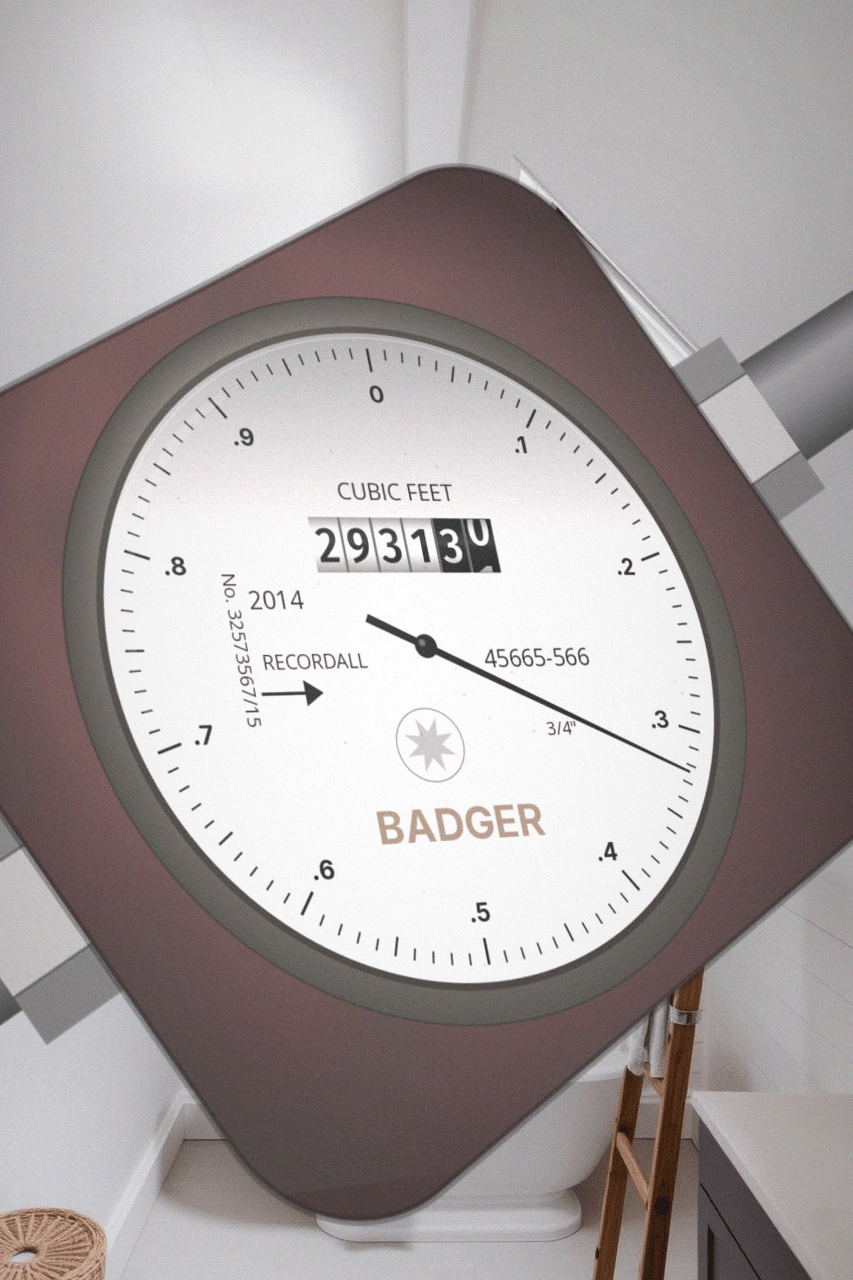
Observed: **293130.32** ft³
